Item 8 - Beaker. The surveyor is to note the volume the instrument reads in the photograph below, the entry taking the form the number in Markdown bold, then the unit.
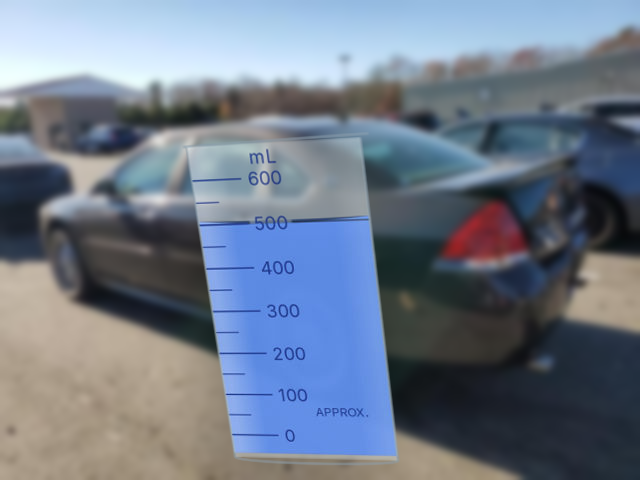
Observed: **500** mL
